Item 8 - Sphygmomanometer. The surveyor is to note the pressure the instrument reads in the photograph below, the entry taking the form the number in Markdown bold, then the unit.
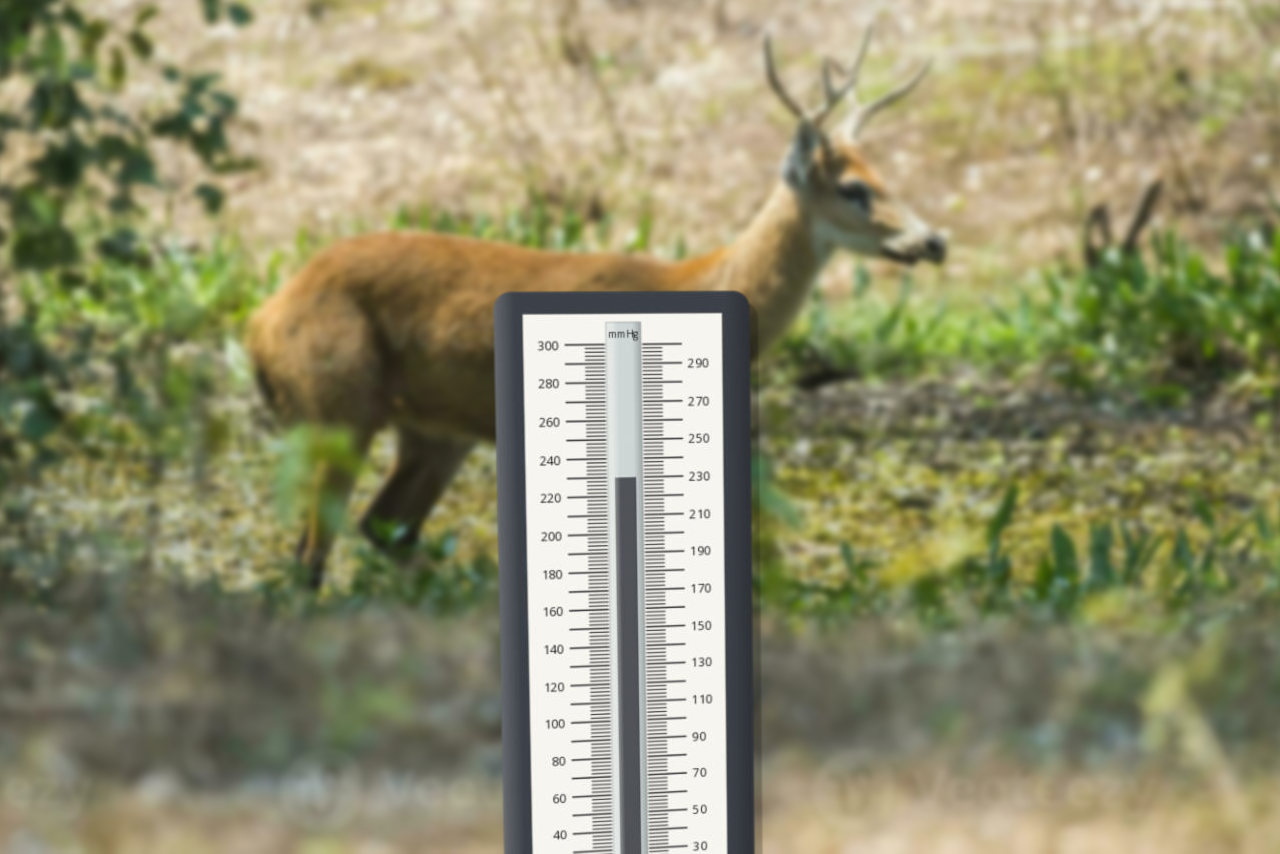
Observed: **230** mmHg
